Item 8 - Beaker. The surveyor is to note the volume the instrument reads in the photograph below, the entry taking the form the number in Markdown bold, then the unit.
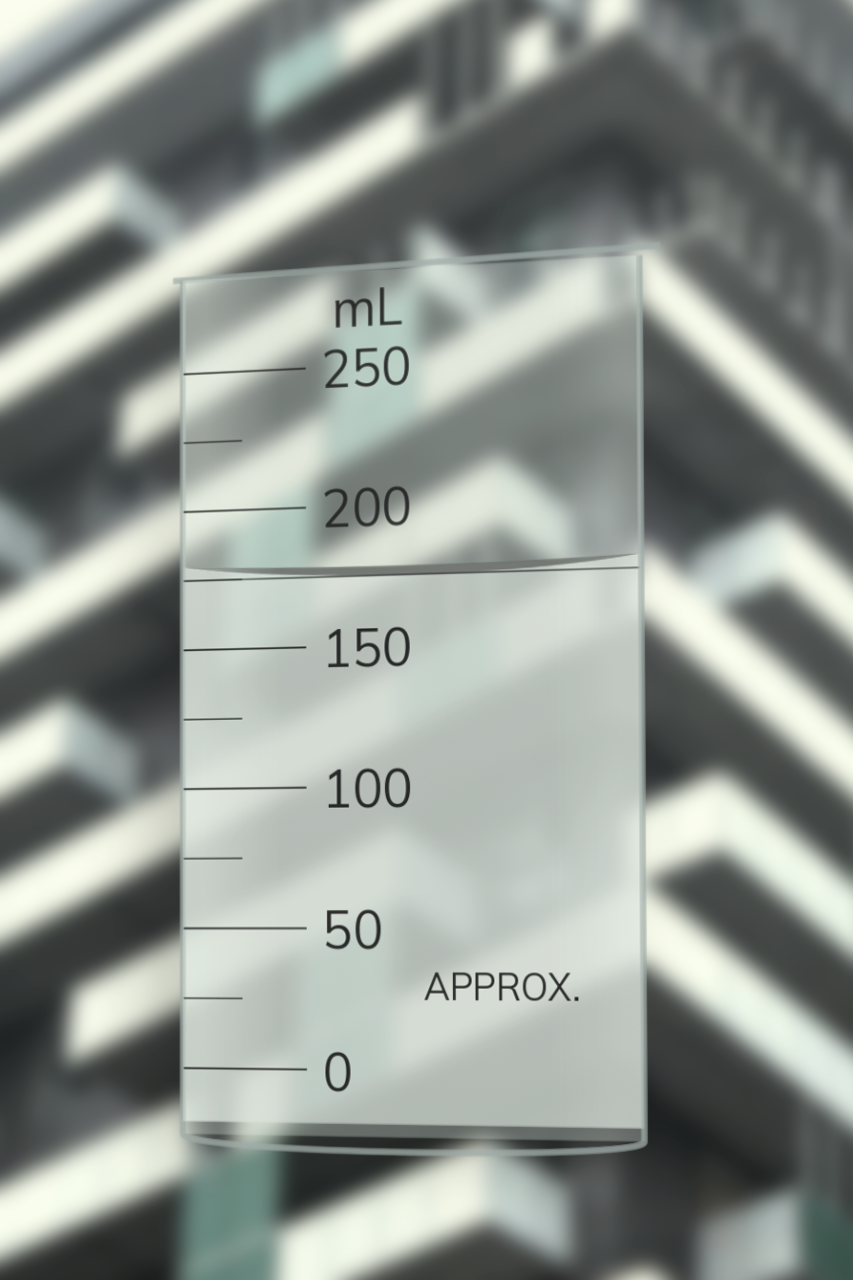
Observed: **175** mL
